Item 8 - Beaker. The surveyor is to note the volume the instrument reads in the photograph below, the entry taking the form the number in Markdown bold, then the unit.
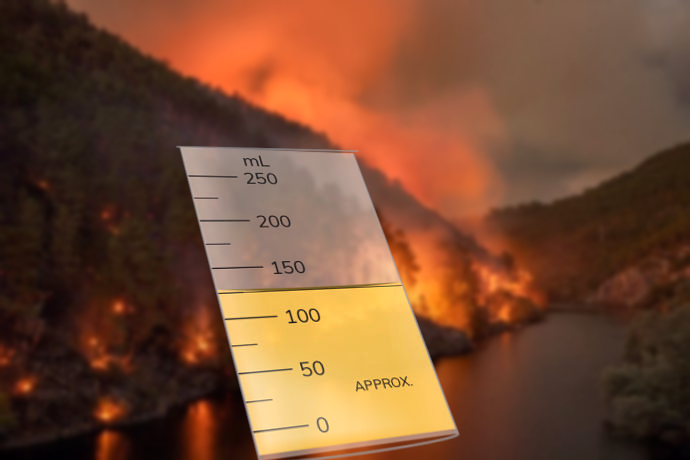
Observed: **125** mL
